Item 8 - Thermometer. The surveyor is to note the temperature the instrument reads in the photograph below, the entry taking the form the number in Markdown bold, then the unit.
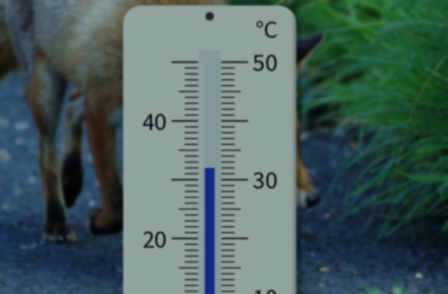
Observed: **32** °C
